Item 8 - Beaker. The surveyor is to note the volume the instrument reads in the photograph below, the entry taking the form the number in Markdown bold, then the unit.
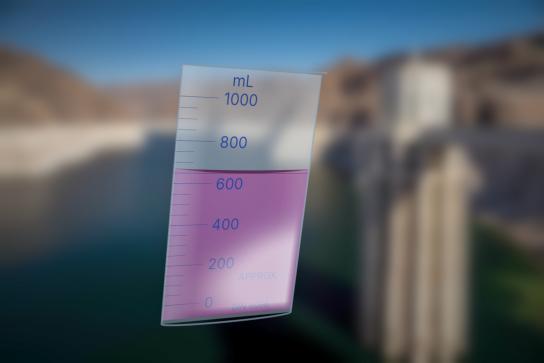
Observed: **650** mL
